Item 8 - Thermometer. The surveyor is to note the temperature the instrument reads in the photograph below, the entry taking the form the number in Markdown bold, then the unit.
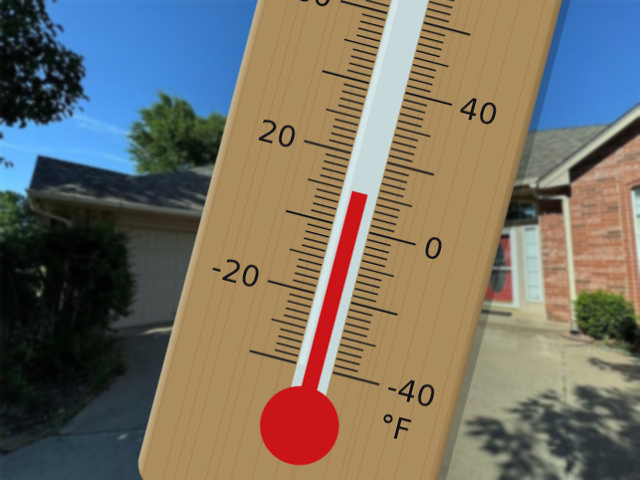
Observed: **10** °F
